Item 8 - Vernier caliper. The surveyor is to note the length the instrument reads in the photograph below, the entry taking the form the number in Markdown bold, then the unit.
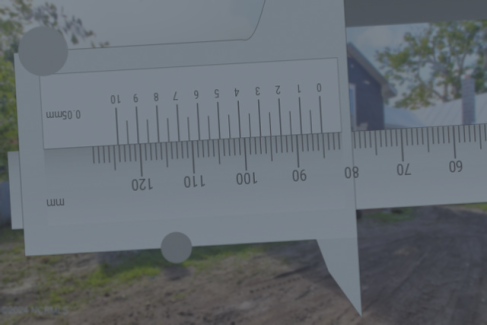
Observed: **85.2** mm
